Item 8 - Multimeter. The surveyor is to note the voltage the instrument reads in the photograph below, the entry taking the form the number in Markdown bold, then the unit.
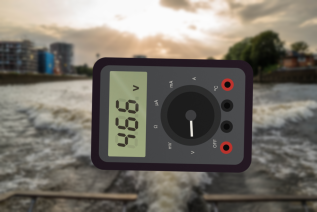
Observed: **466** V
